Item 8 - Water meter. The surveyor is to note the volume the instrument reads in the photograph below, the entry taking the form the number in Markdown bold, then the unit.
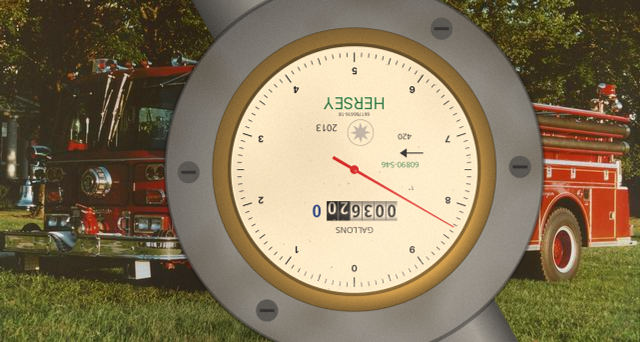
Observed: **36198.3** gal
